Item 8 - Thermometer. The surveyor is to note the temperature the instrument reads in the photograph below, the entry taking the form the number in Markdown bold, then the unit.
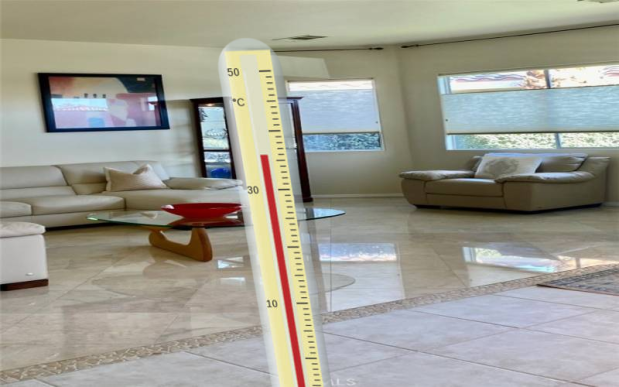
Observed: **36** °C
